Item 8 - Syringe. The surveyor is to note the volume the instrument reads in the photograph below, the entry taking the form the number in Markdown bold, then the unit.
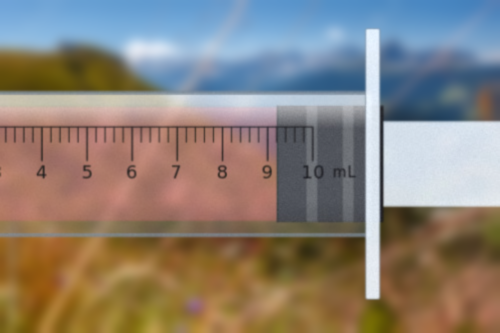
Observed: **9.2** mL
